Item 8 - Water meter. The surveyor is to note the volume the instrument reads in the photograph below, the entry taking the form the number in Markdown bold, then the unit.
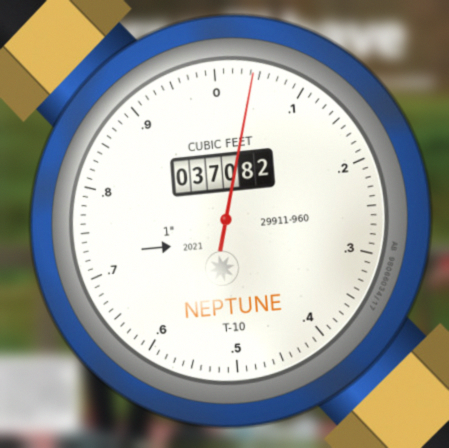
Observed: **37082.04** ft³
